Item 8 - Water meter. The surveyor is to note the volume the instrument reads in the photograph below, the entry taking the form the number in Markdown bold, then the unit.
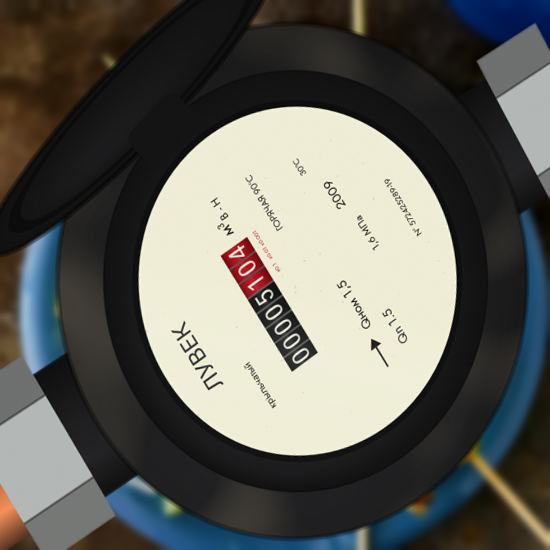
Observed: **5.104** m³
